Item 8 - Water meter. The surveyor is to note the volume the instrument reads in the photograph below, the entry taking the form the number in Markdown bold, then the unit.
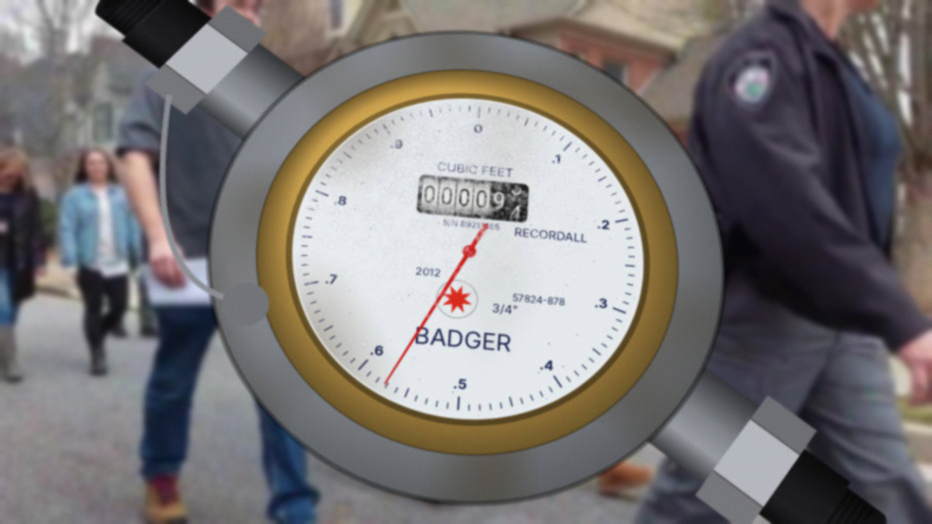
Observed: **93.57** ft³
